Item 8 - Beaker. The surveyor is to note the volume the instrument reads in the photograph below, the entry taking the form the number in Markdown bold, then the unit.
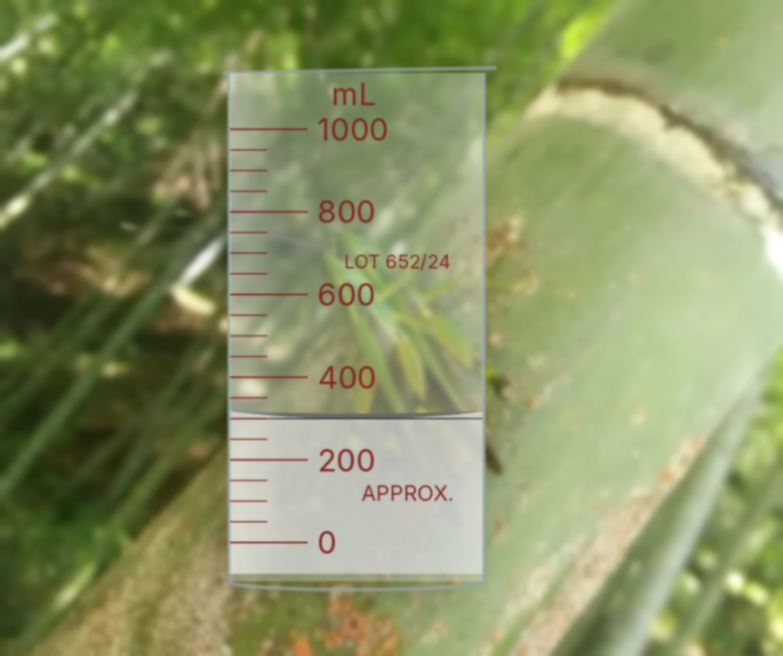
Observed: **300** mL
